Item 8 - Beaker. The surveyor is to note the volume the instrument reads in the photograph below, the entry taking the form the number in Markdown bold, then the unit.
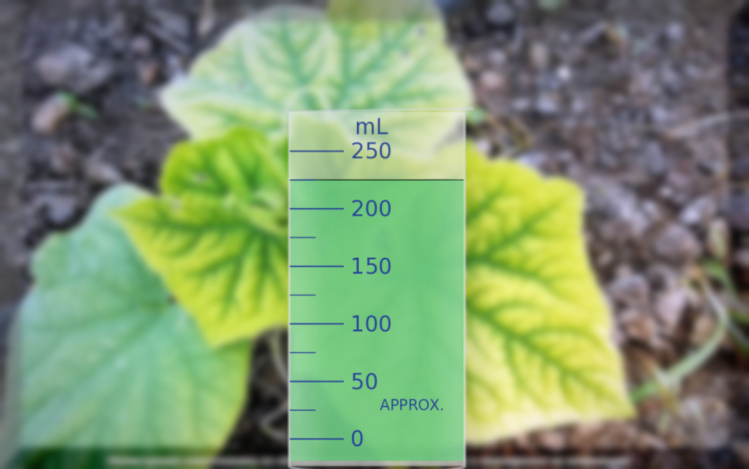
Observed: **225** mL
